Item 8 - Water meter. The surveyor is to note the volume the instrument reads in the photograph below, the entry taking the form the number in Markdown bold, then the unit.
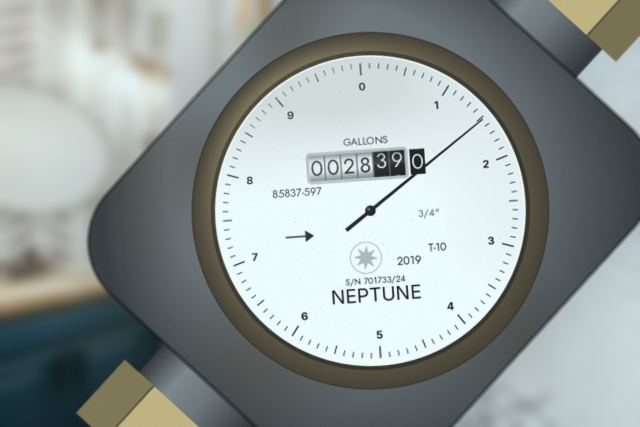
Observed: **28391.5** gal
